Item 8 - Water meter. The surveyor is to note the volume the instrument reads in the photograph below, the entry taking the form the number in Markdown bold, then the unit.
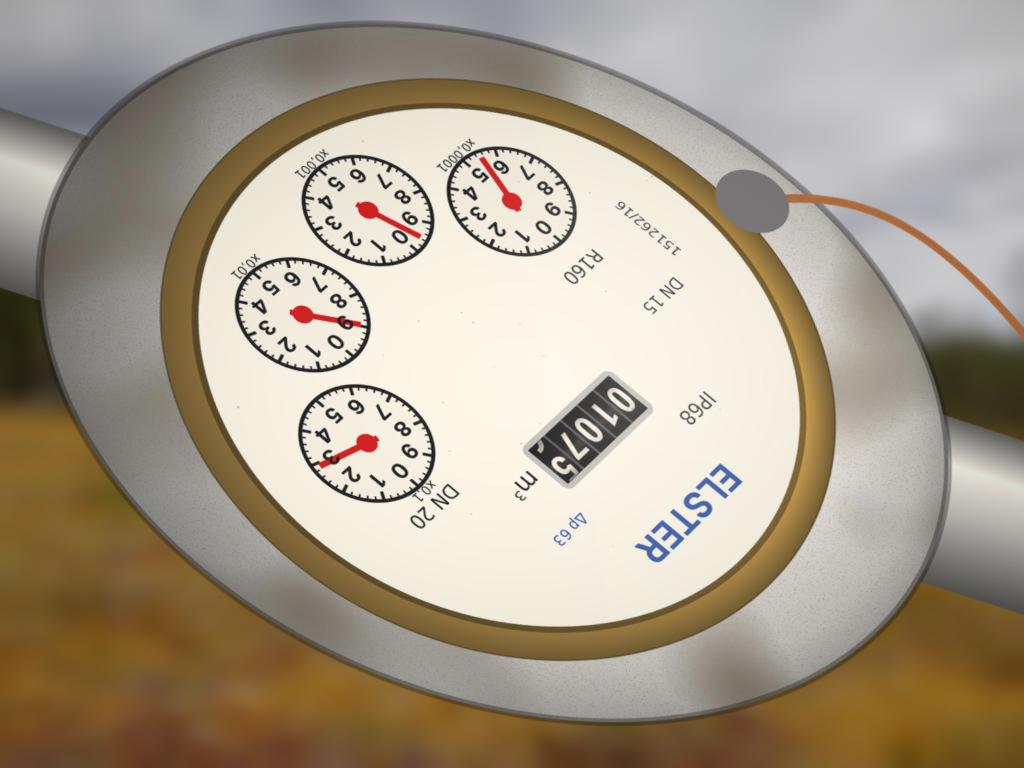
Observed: **1075.2895** m³
